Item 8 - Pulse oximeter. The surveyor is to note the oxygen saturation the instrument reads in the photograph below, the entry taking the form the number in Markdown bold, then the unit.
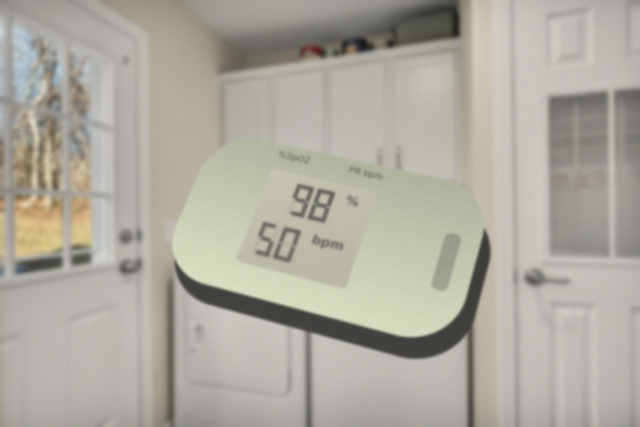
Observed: **98** %
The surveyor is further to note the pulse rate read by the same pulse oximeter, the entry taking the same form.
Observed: **50** bpm
